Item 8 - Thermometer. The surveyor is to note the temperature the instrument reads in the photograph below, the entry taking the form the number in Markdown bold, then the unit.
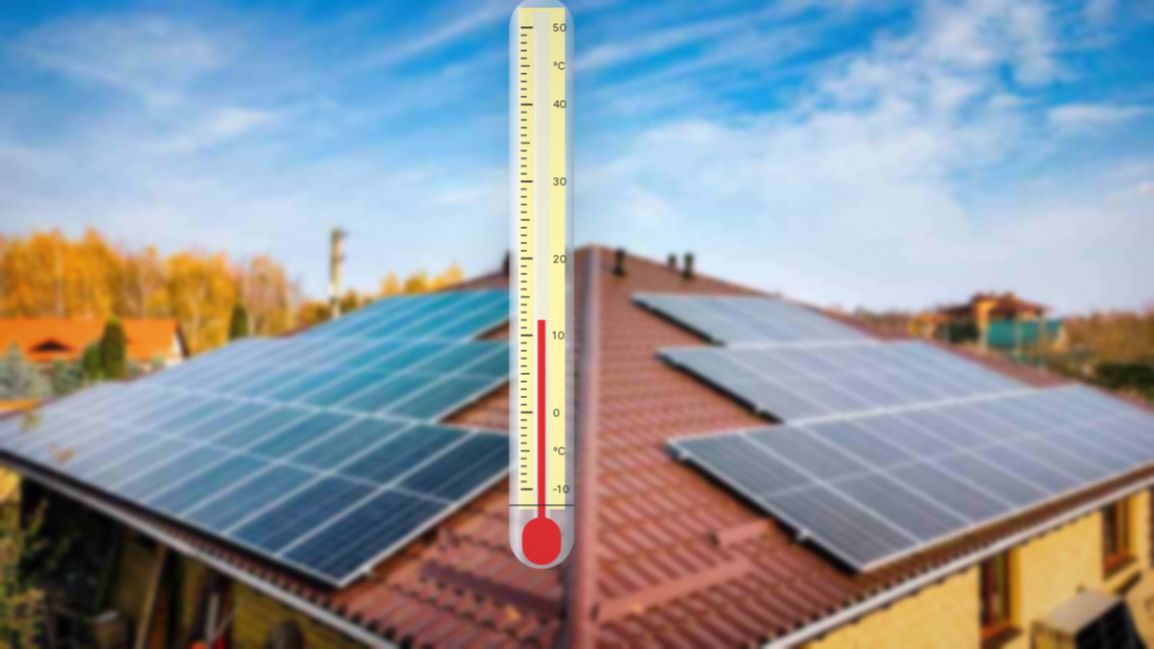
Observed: **12** °C
